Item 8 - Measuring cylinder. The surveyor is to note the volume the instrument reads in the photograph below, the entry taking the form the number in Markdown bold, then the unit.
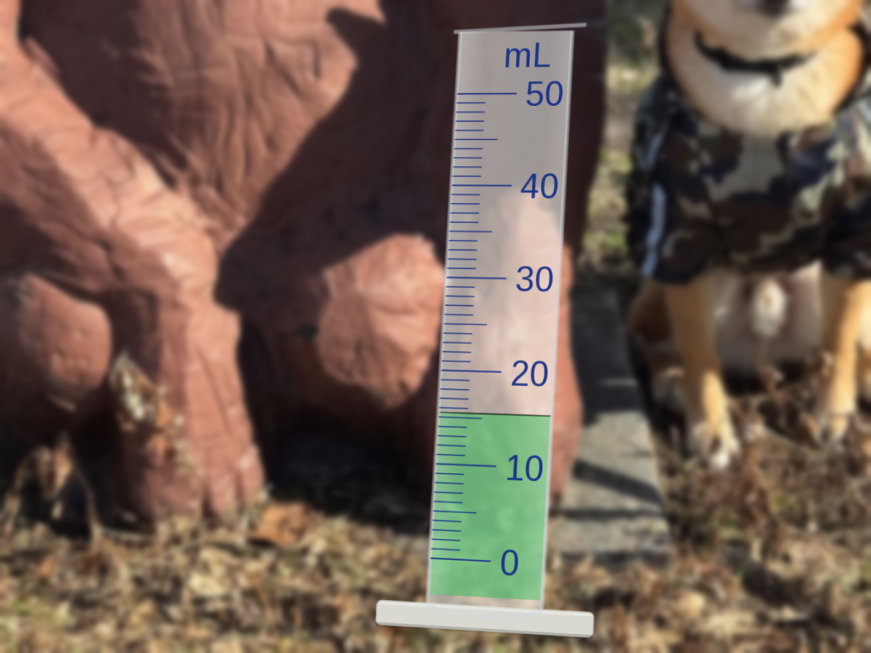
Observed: **15.5** mL
